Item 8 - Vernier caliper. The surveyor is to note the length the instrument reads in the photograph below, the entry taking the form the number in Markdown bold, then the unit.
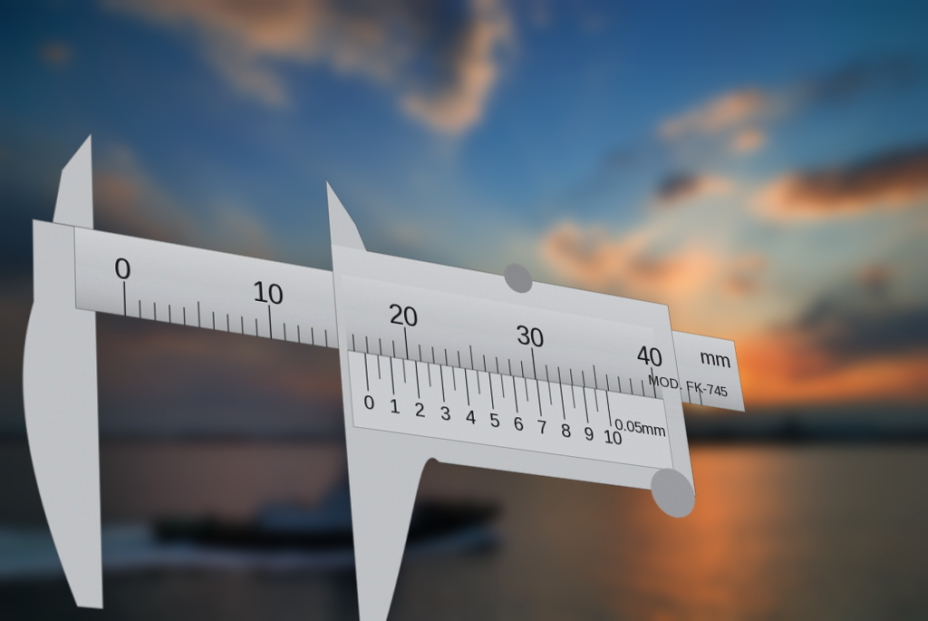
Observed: **16.8** mm
